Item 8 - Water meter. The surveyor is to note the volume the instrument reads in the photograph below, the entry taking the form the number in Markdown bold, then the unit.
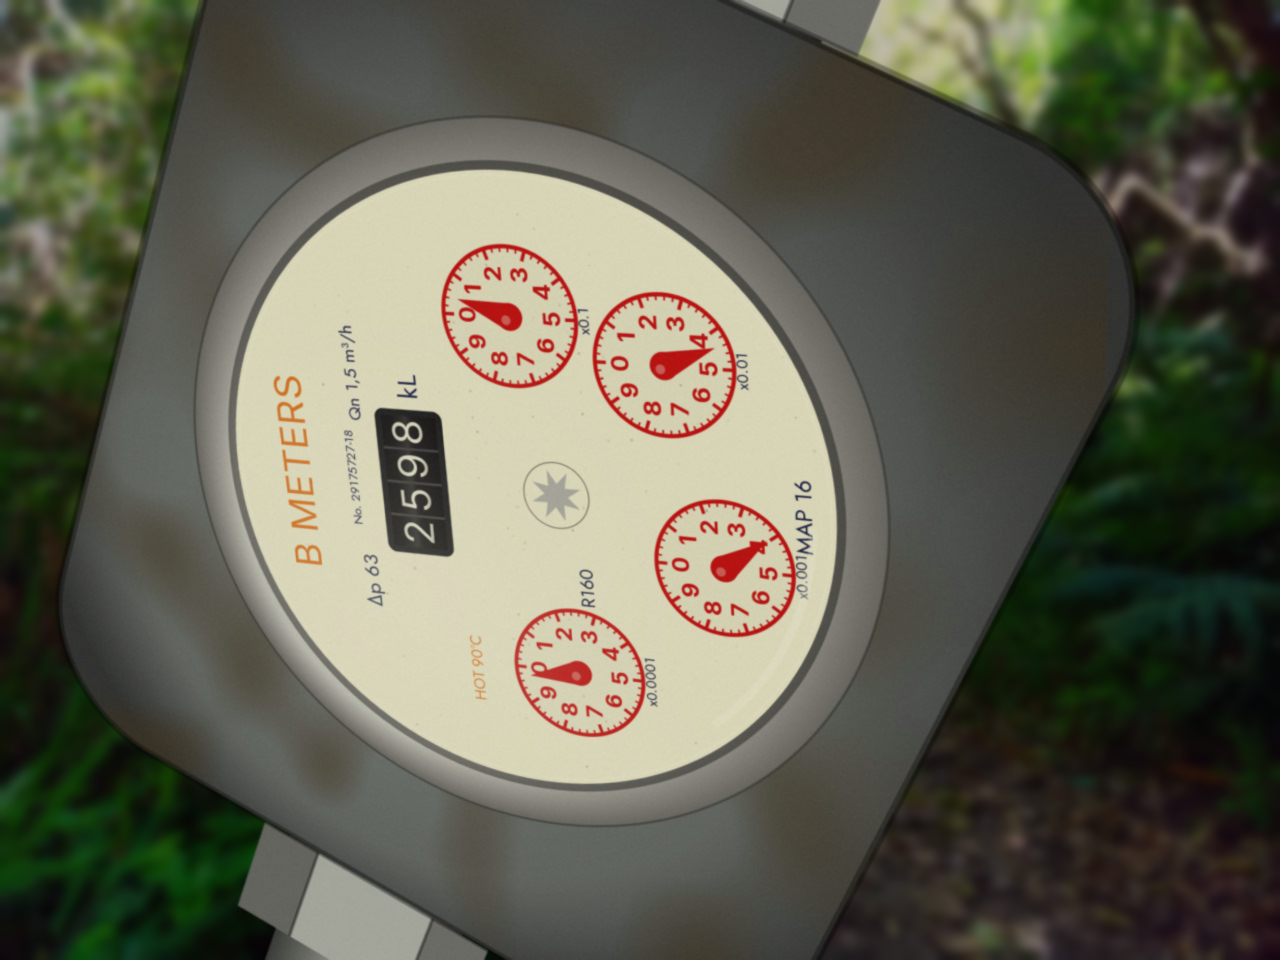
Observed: **2598.0439** kL
